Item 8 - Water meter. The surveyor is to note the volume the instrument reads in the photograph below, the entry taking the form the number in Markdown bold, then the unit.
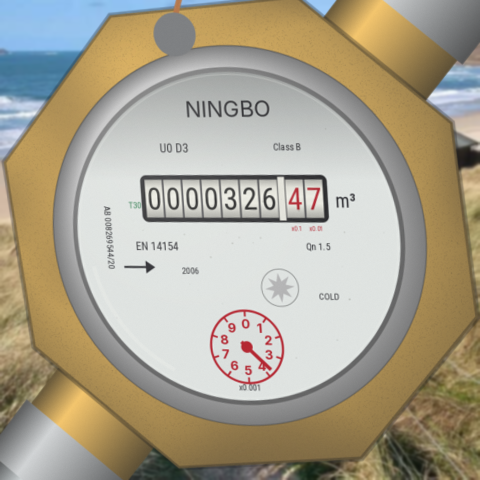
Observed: **326.473** m³
